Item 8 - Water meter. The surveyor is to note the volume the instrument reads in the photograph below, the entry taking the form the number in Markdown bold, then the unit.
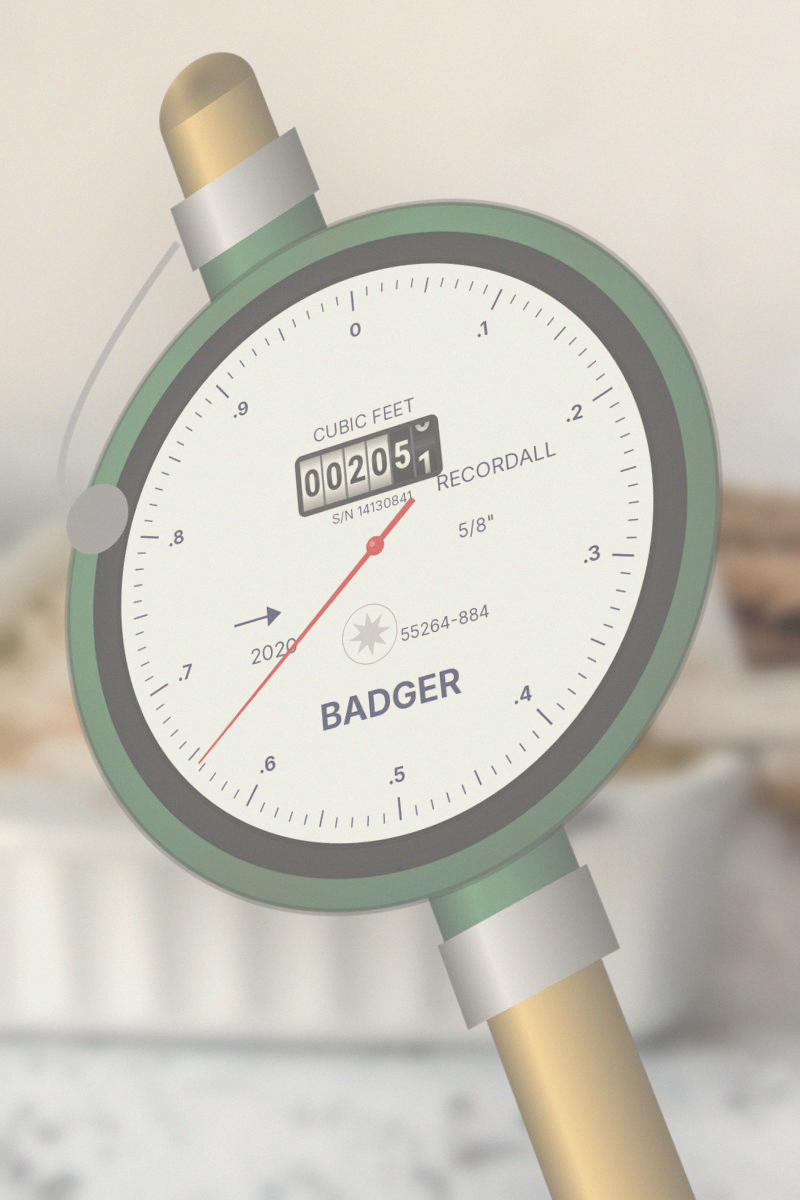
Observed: **2050.64** ft³
